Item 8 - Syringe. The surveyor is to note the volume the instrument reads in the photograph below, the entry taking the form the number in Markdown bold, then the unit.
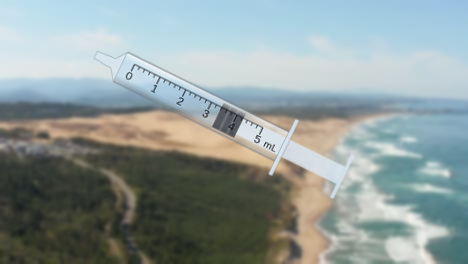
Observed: **3.4** mL
